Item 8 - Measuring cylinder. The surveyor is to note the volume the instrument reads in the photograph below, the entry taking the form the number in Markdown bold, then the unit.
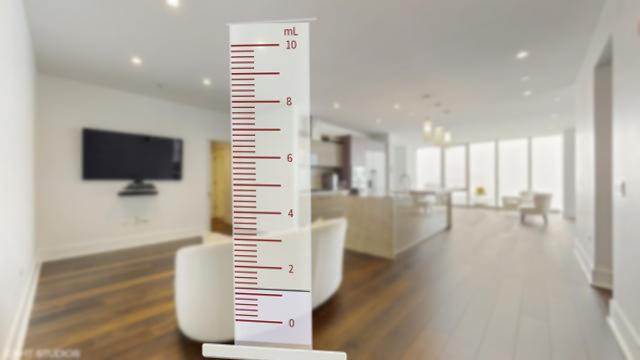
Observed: **1.2** mL
